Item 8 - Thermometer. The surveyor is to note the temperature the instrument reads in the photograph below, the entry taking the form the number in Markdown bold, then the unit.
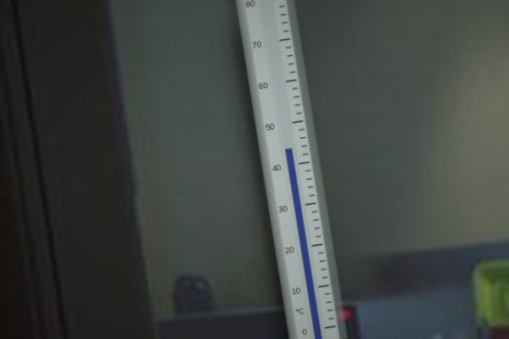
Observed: **44** °C
